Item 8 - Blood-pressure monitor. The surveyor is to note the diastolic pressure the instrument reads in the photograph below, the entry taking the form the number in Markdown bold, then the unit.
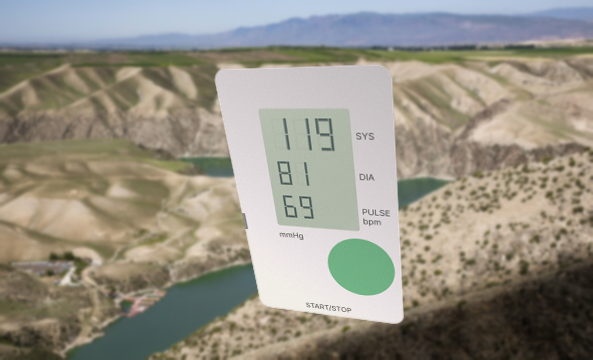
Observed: **81** mmHg
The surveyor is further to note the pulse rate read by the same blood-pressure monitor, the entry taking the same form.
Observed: **69** bpm
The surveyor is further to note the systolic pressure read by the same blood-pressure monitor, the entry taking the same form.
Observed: **119** mmHg
